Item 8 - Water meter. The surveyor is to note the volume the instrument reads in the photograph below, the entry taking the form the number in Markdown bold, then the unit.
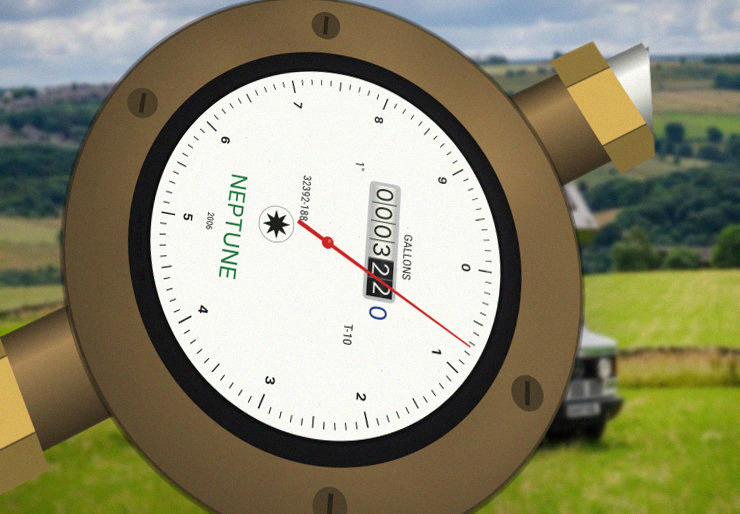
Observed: **3220.7** gal
